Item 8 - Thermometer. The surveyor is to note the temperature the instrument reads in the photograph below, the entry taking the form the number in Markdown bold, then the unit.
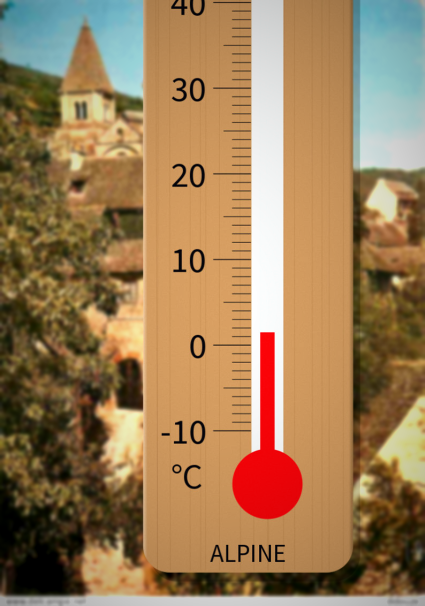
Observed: **1.5** °C
